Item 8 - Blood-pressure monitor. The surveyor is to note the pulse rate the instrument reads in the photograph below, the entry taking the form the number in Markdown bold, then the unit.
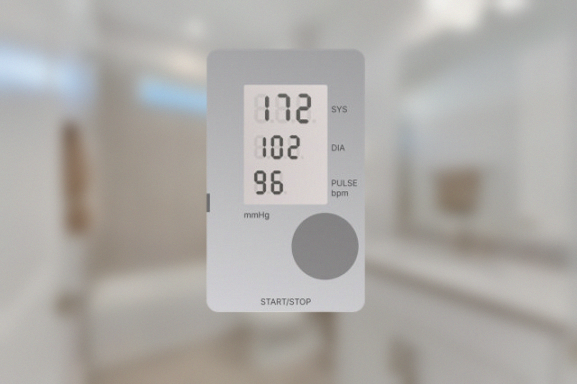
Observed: **96** bpm
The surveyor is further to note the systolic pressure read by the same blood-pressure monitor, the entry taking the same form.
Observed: **172** mmHg
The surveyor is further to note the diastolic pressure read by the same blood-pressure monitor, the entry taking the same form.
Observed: **102** mmHg
